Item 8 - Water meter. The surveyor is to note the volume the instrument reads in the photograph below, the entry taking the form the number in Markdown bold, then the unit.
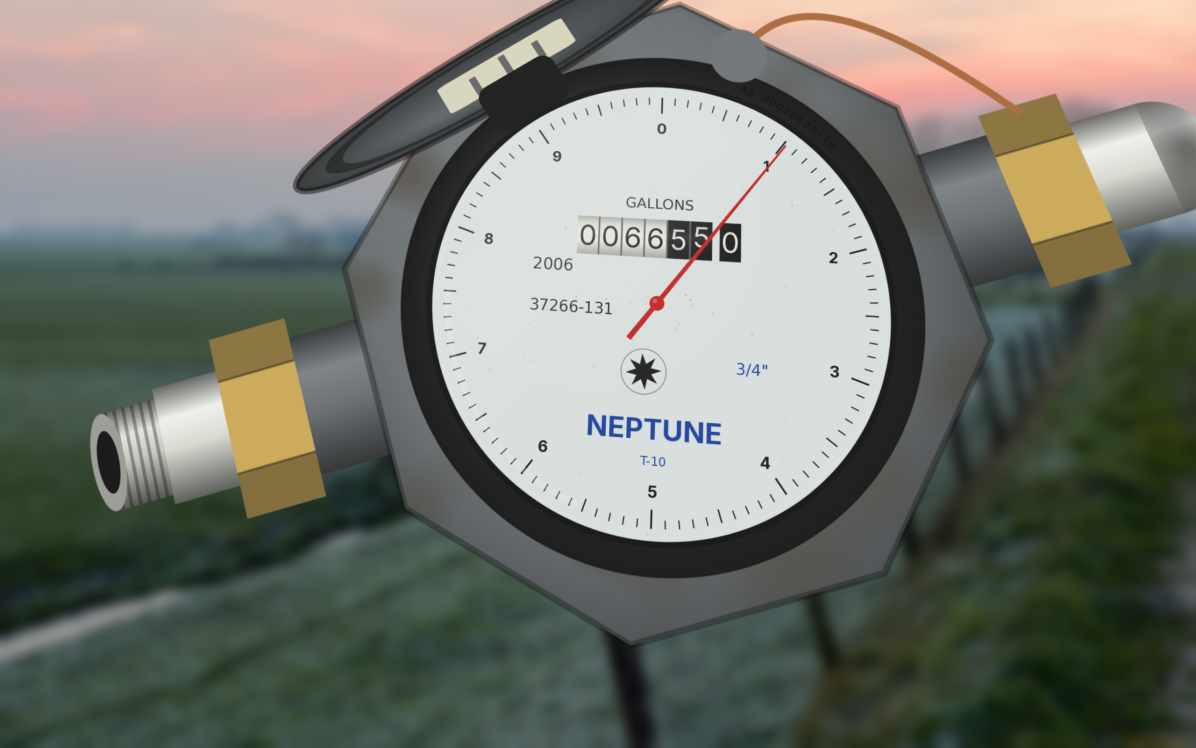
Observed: **66551.0** gal
